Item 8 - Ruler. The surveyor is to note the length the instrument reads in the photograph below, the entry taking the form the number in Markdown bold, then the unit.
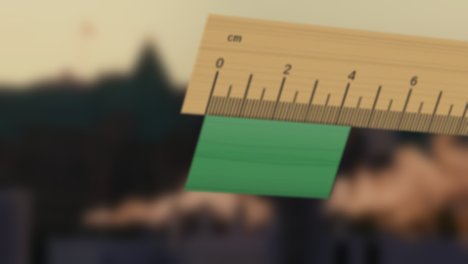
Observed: **4.5** cm
